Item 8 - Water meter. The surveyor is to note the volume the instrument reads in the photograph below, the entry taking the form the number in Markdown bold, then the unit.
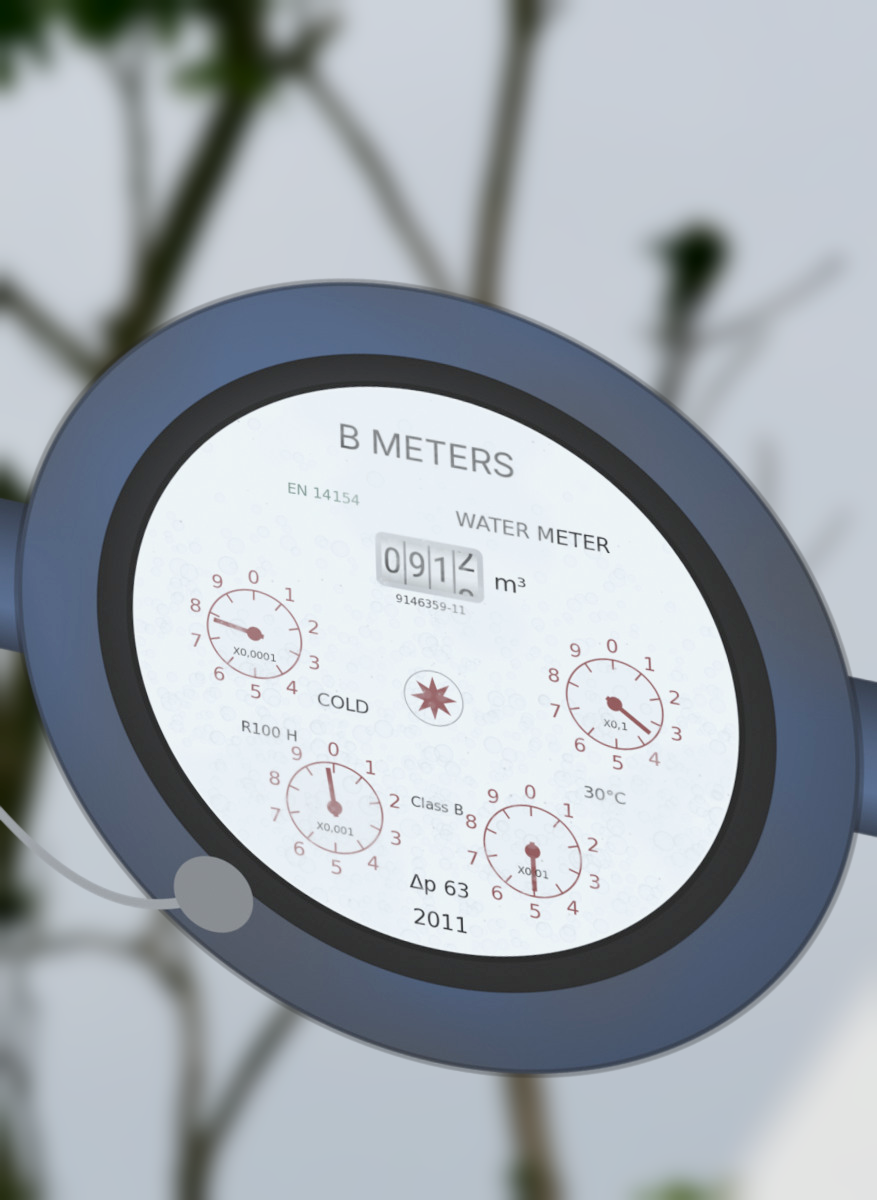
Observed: **912.3497** m³
